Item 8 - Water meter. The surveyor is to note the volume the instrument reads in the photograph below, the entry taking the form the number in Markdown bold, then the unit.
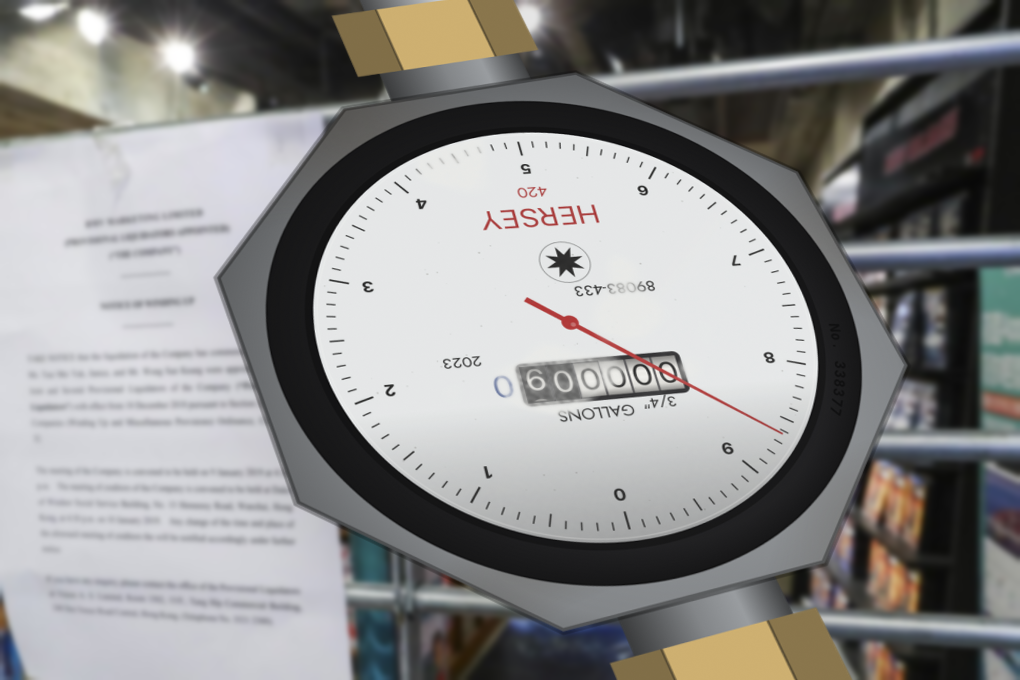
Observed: **88.6** gal
